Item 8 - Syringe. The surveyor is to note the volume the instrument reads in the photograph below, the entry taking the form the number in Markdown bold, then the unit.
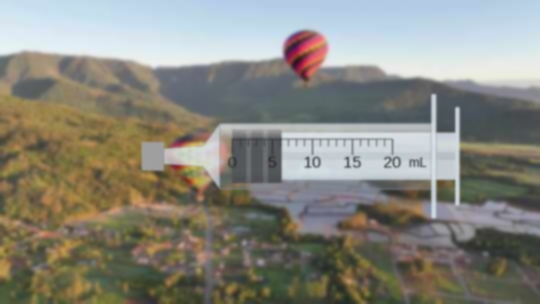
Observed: **0** mL
